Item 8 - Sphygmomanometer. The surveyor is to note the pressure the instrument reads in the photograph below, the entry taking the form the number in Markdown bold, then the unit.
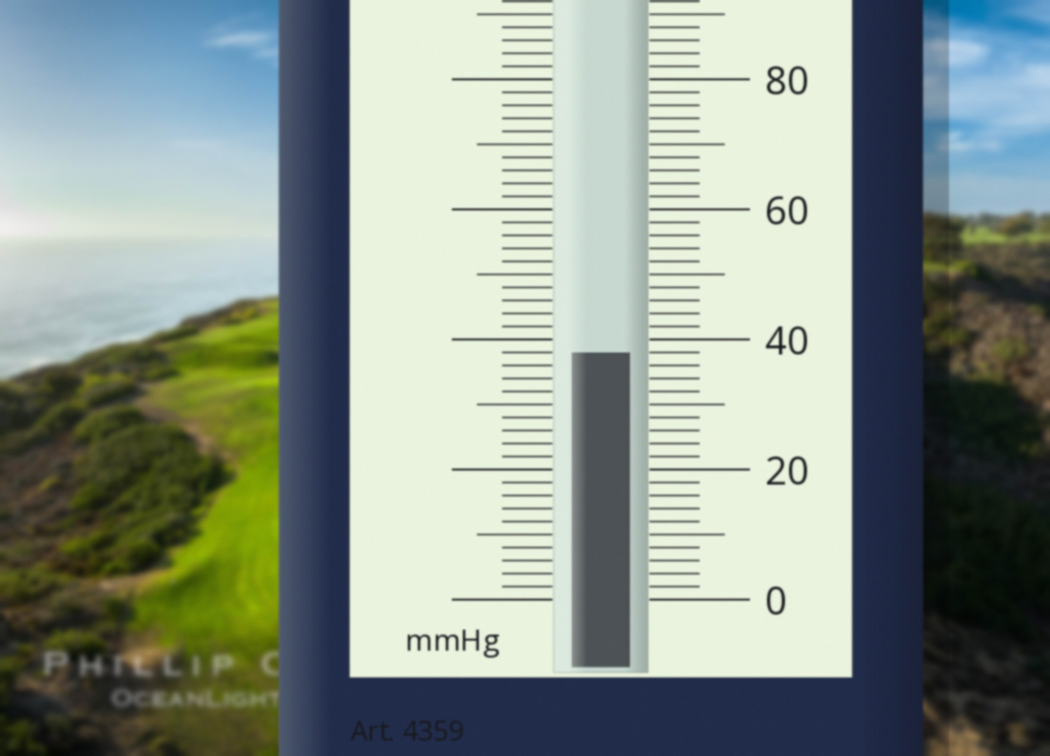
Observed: **38** mmHg
